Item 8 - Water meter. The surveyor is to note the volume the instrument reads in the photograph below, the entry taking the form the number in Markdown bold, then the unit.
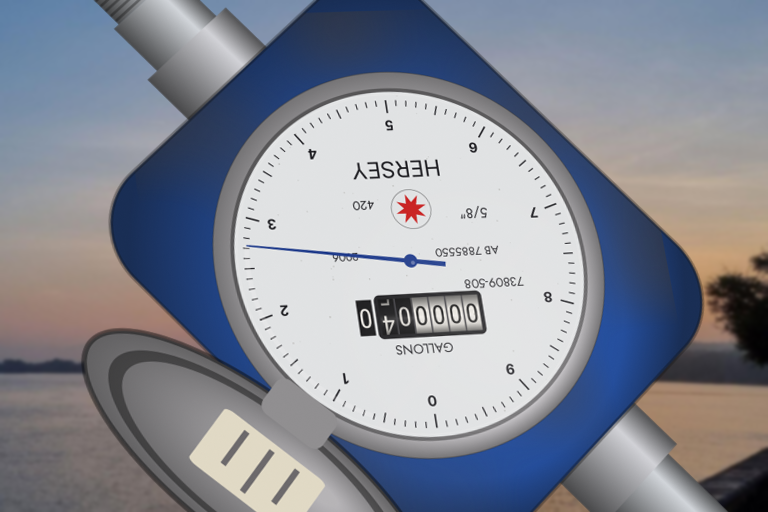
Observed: **42.7** gal
